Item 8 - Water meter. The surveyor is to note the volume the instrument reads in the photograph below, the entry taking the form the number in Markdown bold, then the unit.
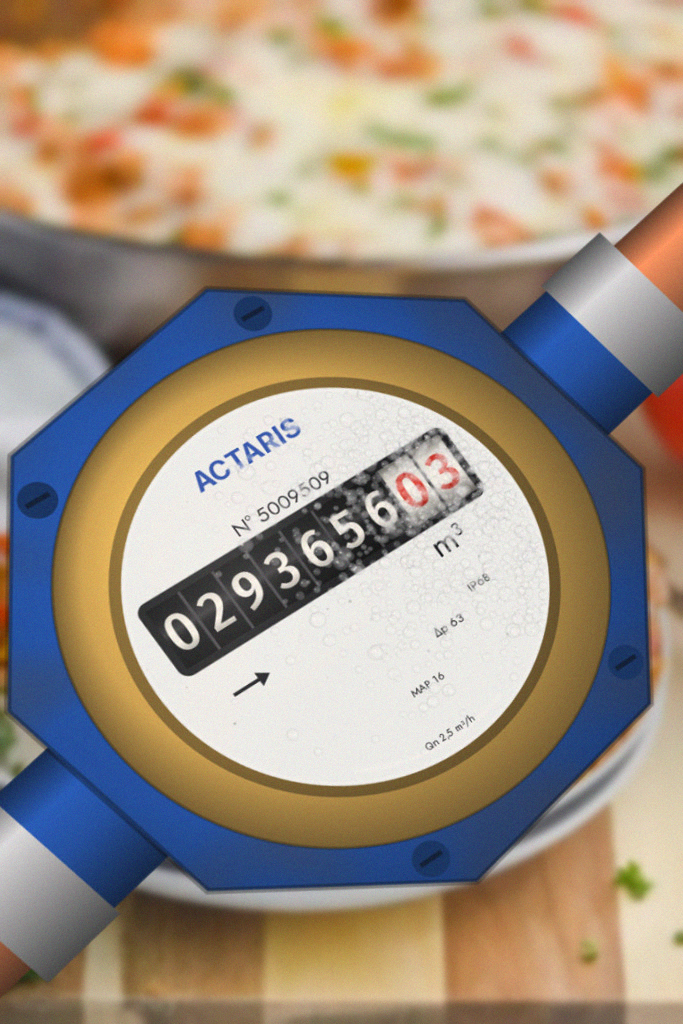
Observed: **293656.03** m³
